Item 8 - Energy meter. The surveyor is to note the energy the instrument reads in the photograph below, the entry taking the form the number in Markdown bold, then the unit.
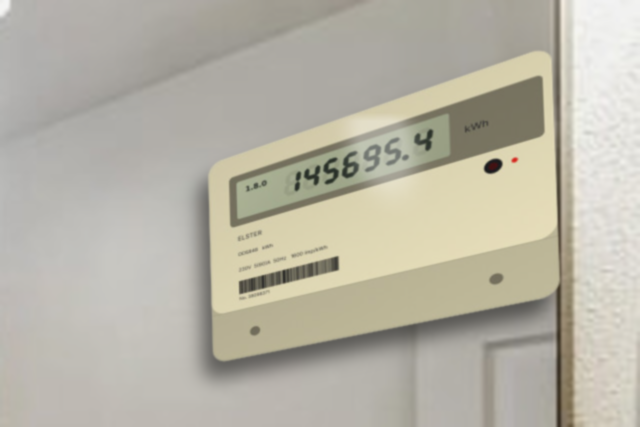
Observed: **145695.4** kWh
